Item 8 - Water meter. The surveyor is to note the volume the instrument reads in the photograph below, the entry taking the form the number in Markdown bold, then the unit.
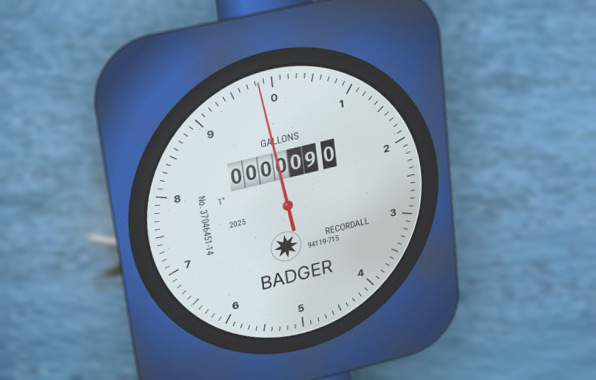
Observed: **89.8** gal
